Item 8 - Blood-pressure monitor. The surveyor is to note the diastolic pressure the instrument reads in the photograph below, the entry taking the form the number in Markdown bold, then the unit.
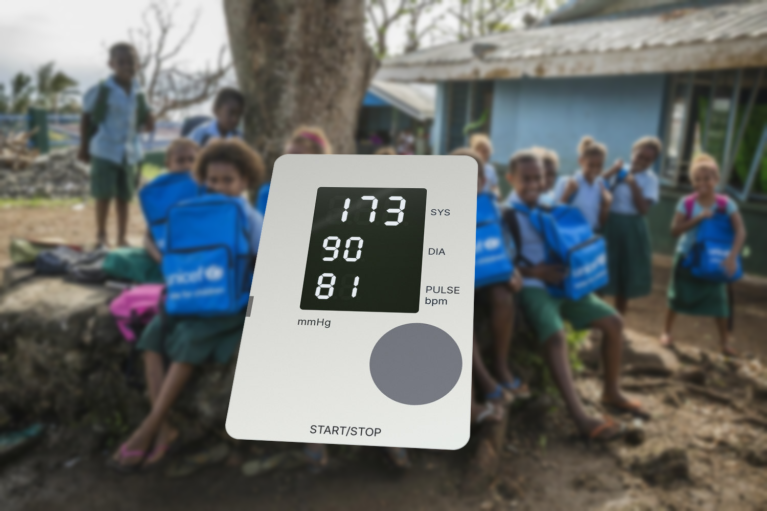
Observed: **90** mmHg
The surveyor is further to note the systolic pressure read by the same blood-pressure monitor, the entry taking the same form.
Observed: **173** mmHg
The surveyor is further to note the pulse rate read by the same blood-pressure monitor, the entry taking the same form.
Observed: **81** bpm
